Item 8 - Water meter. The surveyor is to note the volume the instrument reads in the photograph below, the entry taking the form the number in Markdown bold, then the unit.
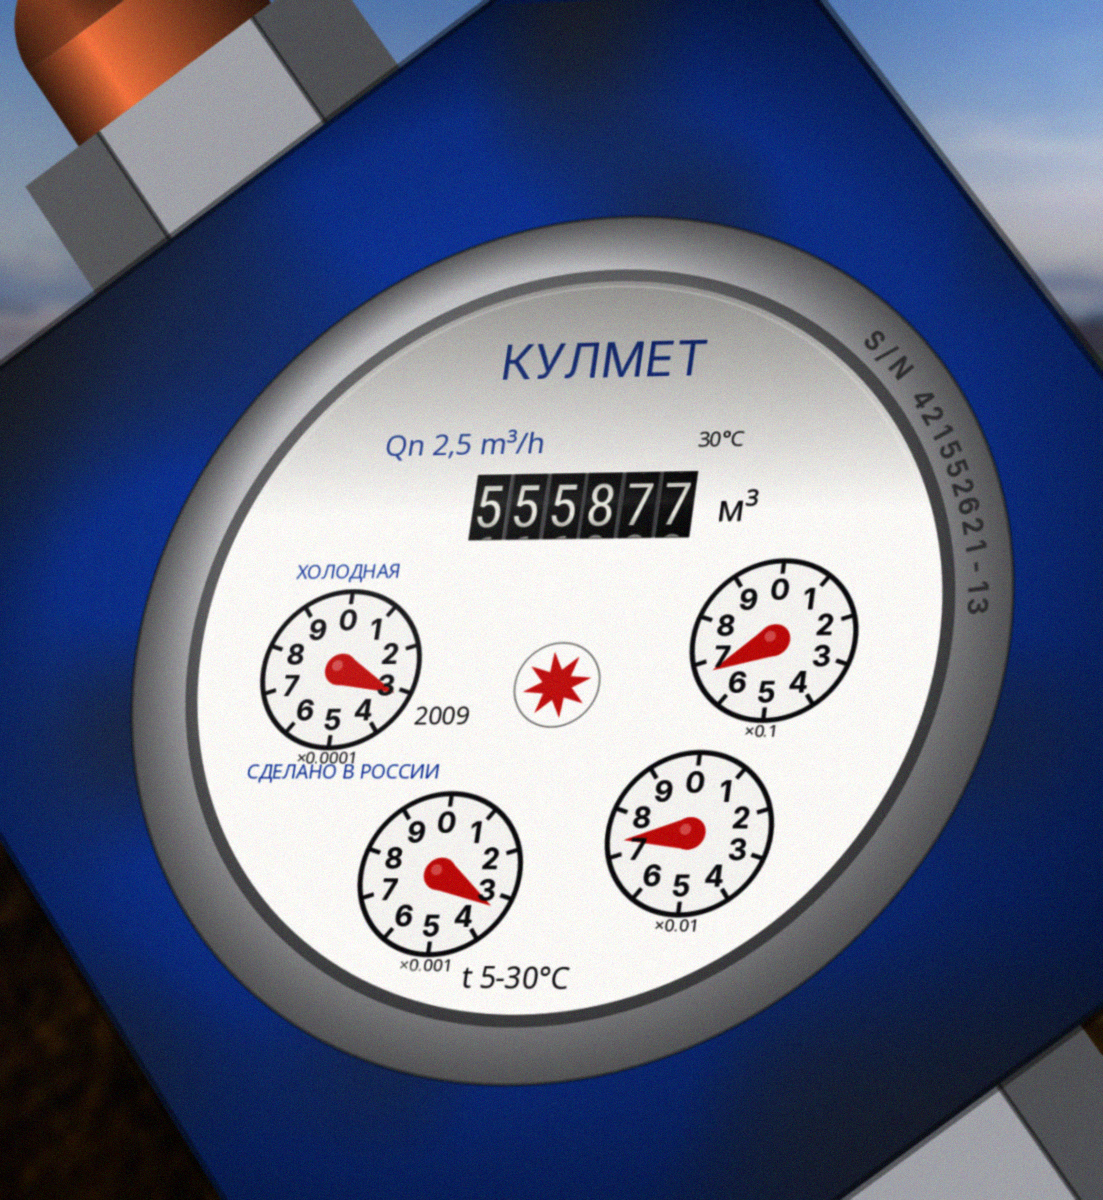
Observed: **555877.6733** m³
